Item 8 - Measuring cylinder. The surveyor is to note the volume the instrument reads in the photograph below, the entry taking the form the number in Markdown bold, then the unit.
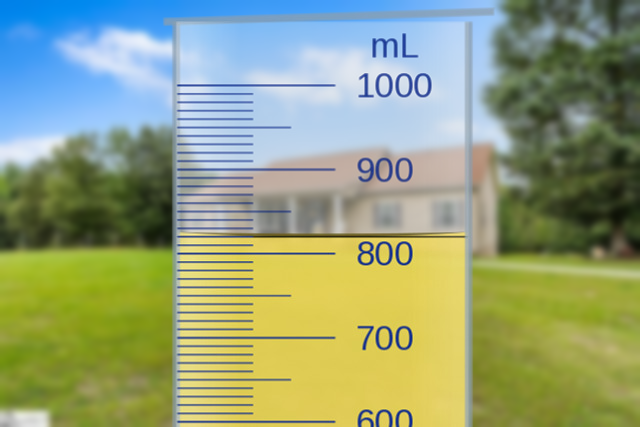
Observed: **820** mL
